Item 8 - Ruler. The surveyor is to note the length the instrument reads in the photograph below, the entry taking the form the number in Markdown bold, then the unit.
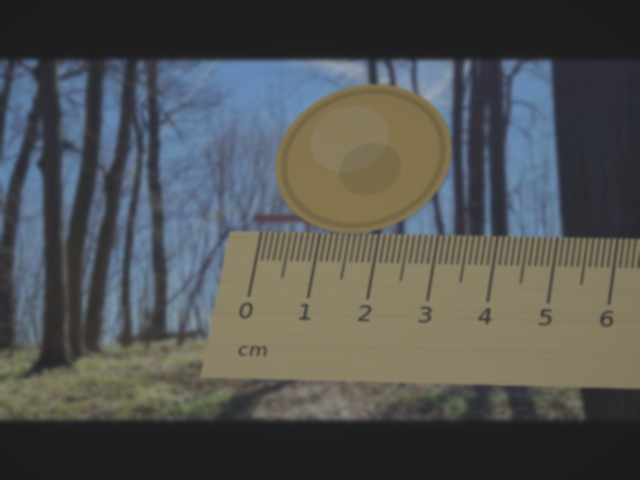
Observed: **3** cm
